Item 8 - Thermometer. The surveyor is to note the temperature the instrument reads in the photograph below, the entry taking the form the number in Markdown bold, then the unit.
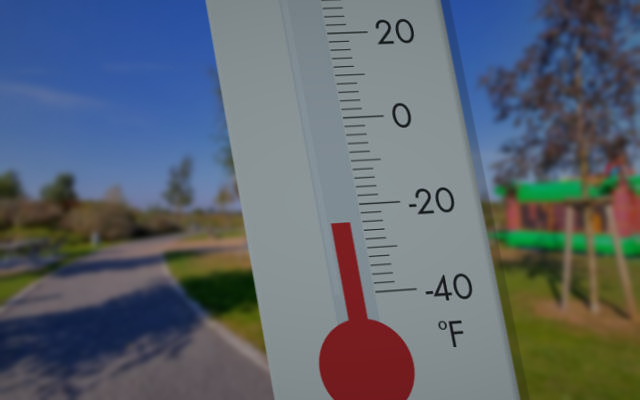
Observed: **-24** °F
